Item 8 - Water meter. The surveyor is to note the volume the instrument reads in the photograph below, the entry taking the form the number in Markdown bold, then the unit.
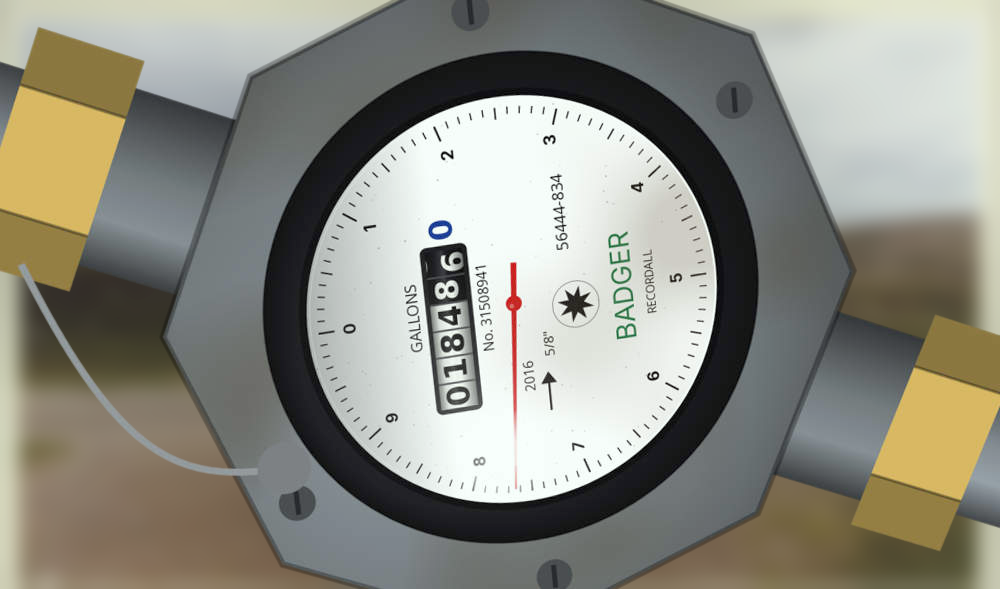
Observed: **184857.6** gal
